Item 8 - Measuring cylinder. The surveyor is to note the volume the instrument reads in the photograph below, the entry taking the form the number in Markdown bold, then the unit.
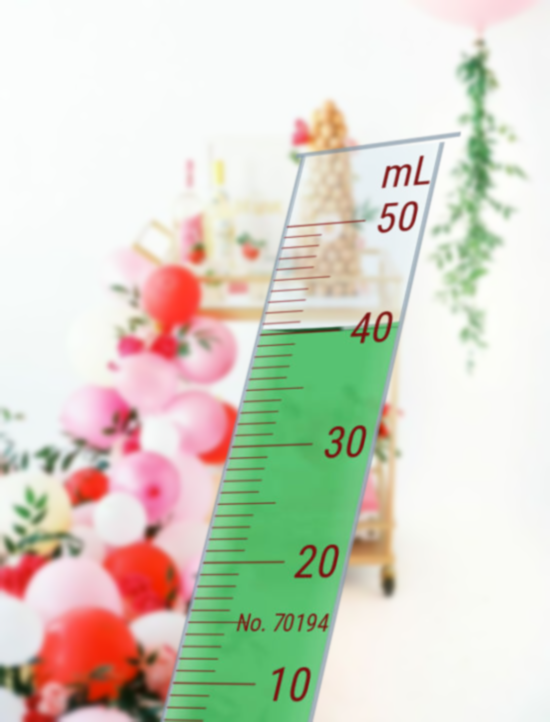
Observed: **40** mL
